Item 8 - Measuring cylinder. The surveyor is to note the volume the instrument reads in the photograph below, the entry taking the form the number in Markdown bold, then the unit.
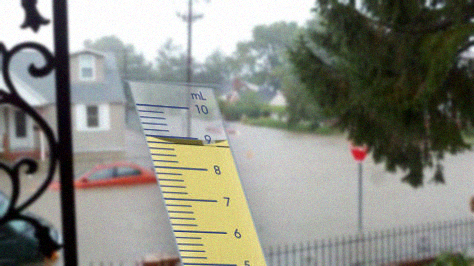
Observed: **8.8** mL
